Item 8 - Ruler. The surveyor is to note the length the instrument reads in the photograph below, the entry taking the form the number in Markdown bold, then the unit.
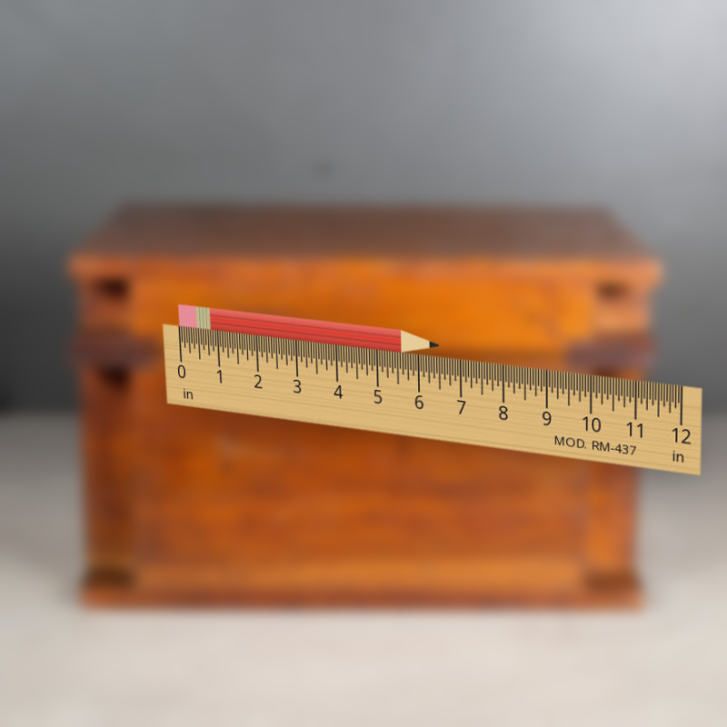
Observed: **6.5** in
